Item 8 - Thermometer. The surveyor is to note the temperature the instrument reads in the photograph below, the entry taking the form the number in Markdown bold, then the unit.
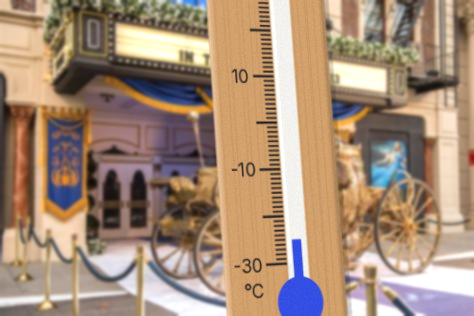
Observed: **-25** °C
